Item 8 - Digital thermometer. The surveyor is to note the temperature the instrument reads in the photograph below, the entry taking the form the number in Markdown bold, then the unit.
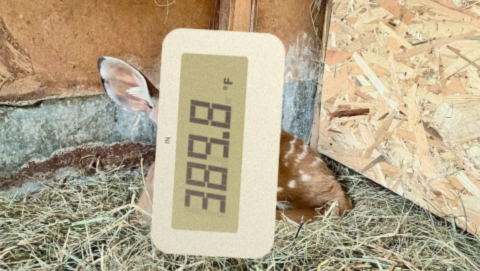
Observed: **389.8** °F
